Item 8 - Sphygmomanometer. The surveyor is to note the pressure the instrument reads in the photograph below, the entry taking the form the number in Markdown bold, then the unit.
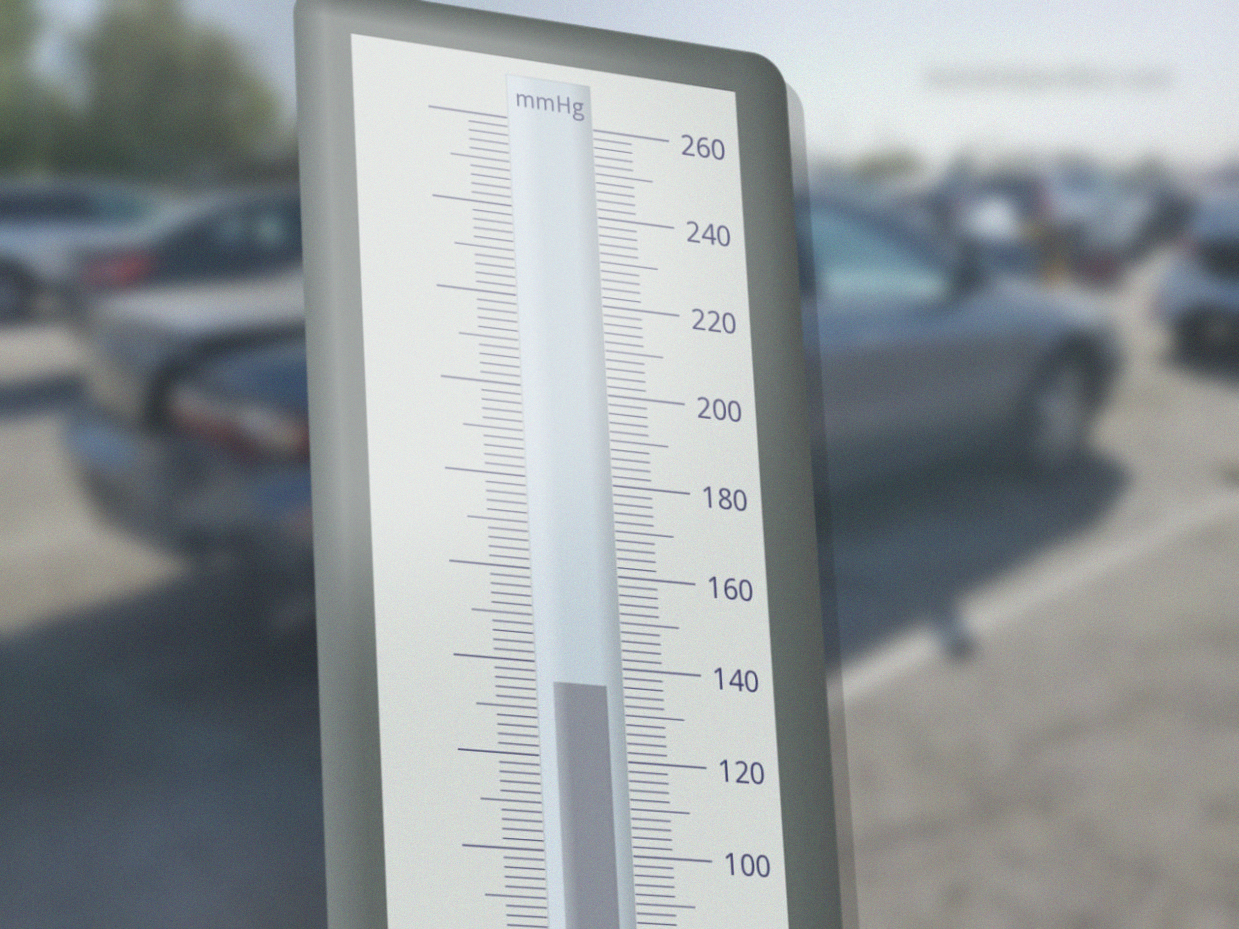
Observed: **136** mmHg
